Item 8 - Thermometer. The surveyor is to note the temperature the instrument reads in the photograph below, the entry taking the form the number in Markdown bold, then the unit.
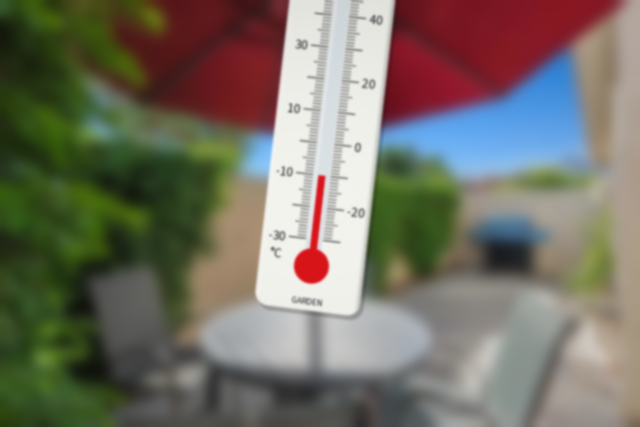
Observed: **-10** °C
